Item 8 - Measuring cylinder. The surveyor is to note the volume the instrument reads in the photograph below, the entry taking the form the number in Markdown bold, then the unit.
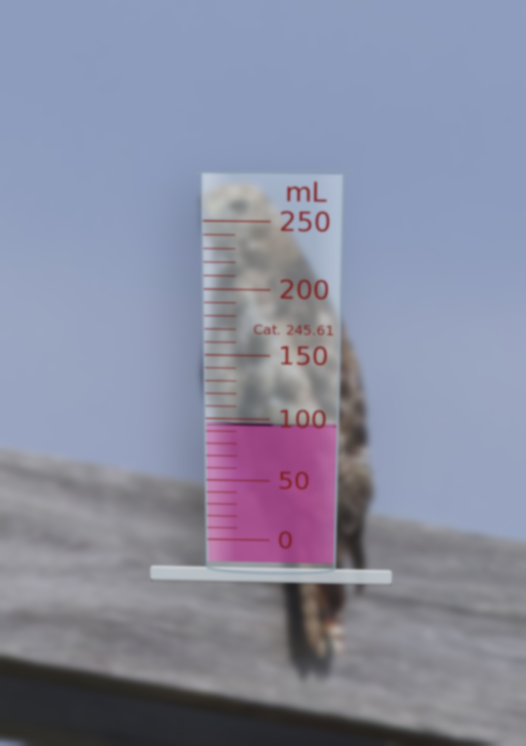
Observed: **95** mL
